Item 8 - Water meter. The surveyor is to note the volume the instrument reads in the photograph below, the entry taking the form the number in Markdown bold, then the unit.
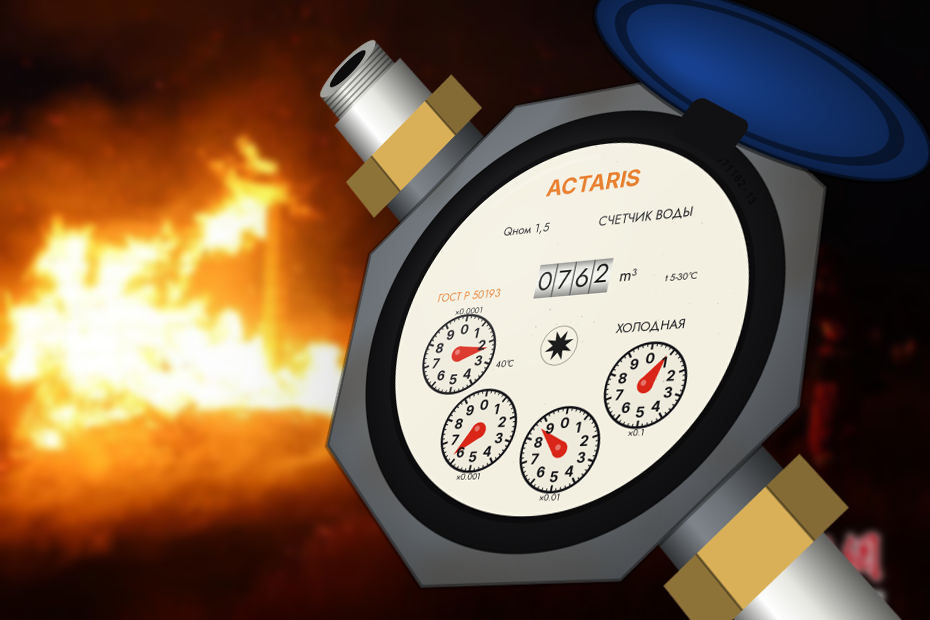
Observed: **762.0862** m³
